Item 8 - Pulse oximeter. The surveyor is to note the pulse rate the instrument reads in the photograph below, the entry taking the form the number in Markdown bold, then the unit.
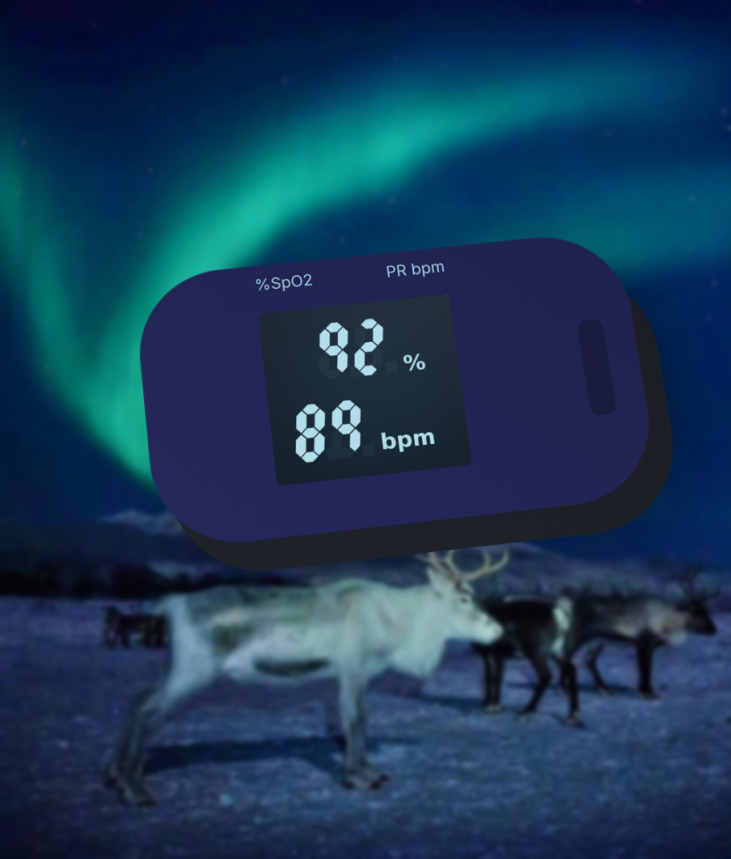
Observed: **89** bpm
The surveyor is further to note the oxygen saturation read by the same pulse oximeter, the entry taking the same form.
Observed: **92** %
